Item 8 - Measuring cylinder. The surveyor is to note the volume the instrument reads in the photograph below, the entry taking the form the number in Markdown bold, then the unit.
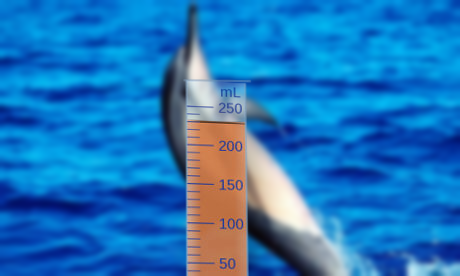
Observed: **230** mL
